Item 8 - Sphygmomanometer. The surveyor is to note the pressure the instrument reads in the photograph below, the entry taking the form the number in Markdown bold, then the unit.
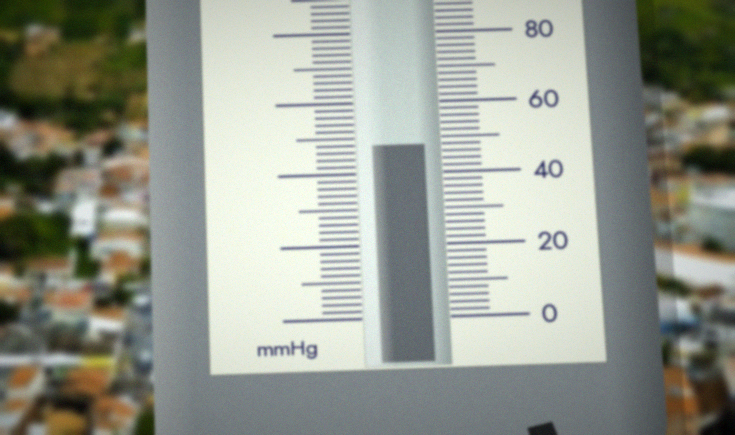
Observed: **48** mmHg
